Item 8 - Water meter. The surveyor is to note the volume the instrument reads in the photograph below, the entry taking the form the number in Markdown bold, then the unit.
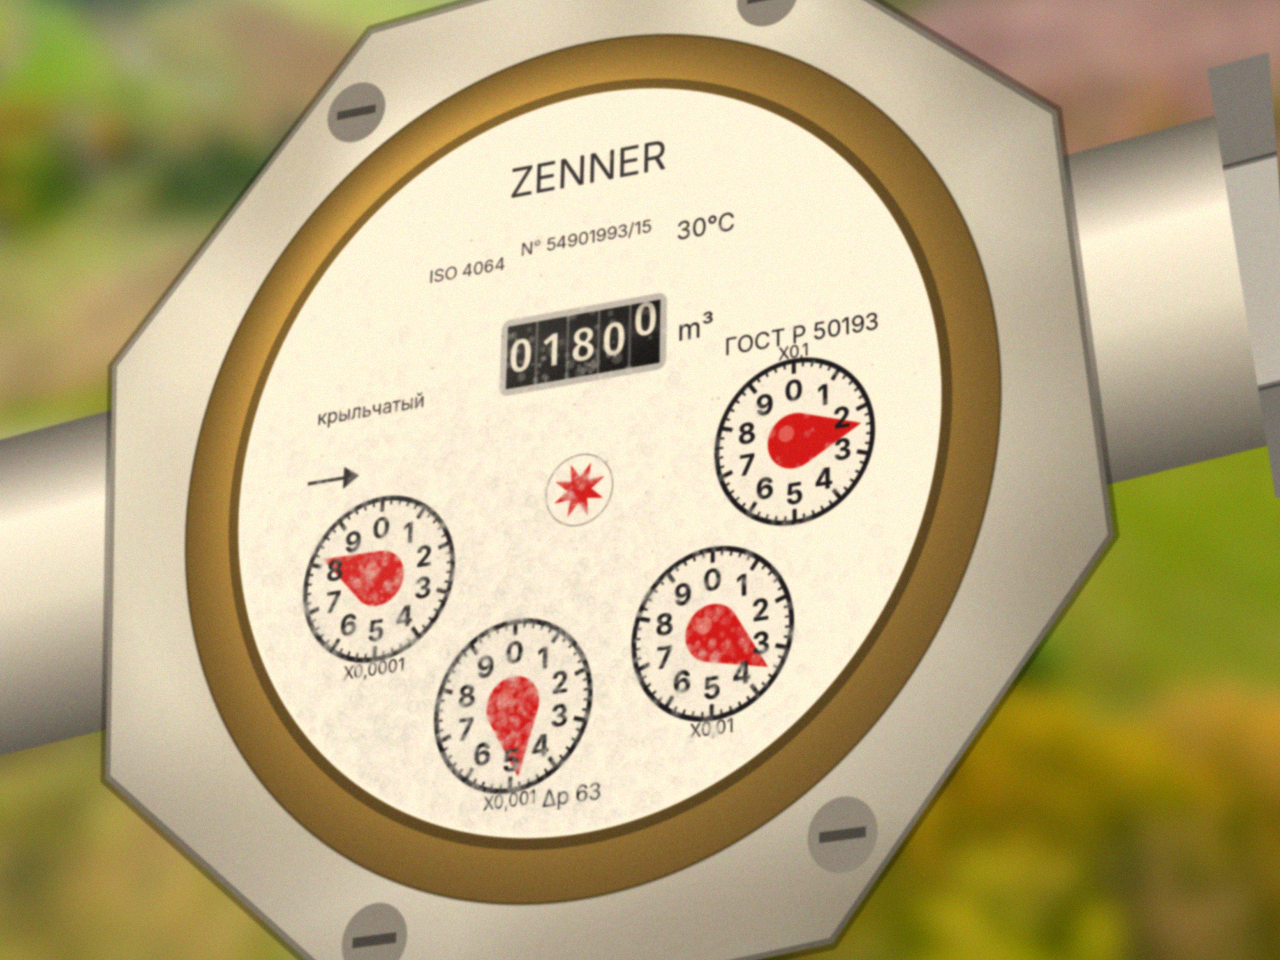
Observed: **1800.2348** m³
